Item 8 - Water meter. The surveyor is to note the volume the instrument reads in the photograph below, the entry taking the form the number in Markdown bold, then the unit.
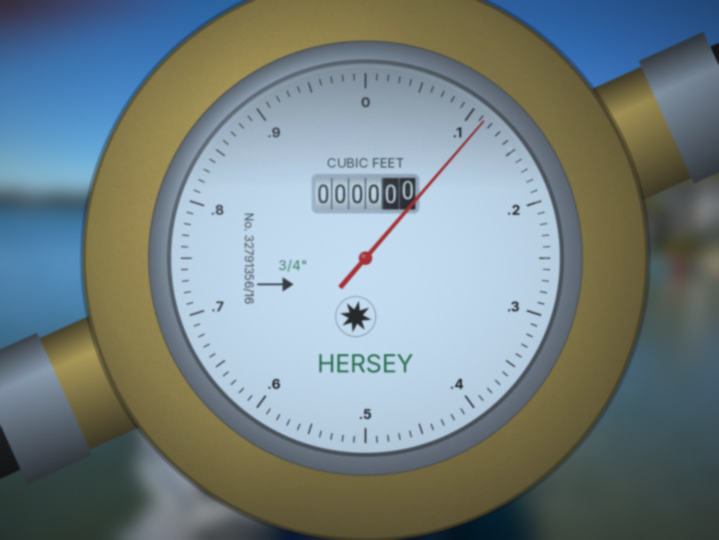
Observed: **0.11** ft³
